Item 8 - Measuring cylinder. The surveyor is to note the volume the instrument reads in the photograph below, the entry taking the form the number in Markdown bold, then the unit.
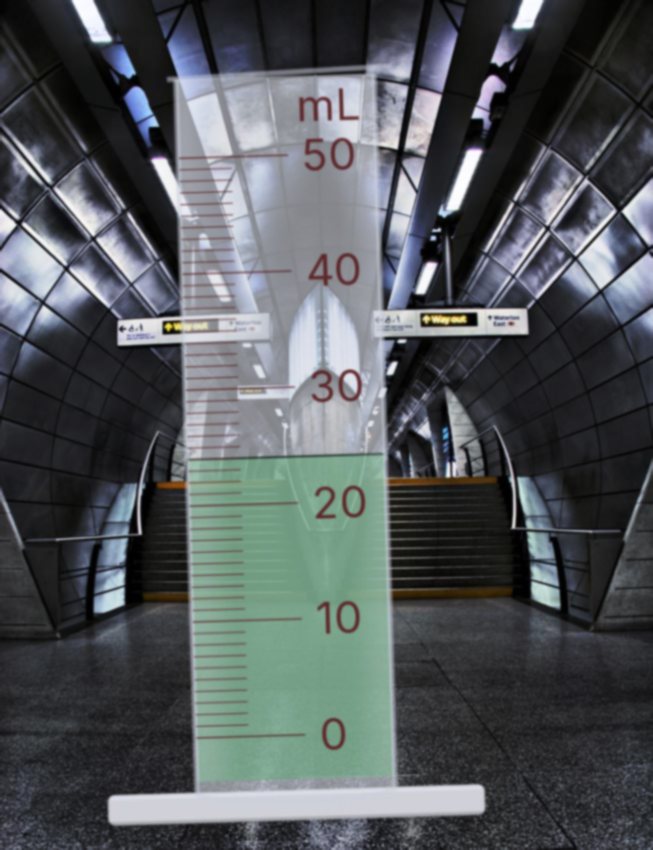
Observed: **24** mL
